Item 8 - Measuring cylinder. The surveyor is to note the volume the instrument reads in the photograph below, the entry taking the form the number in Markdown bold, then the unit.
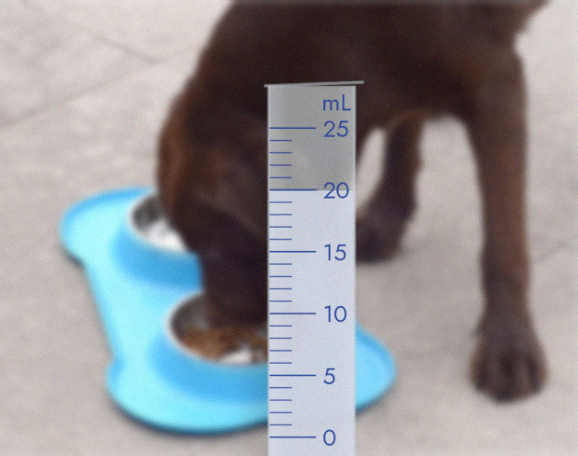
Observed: **20** mL
